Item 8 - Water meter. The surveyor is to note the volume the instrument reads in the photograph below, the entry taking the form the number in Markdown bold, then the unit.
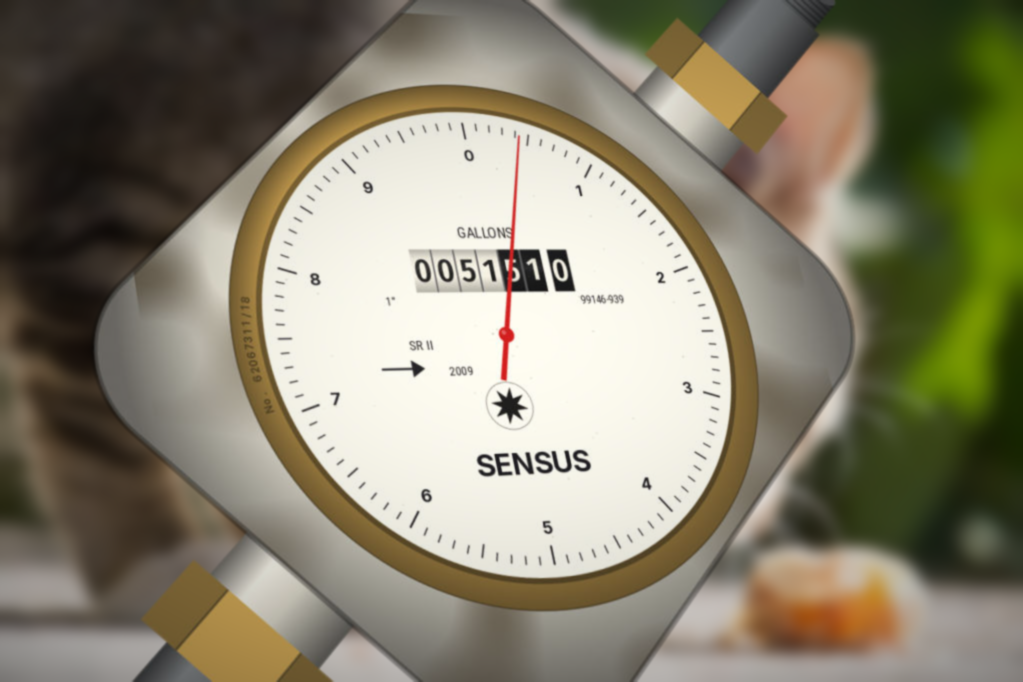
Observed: **51510.4** gal
